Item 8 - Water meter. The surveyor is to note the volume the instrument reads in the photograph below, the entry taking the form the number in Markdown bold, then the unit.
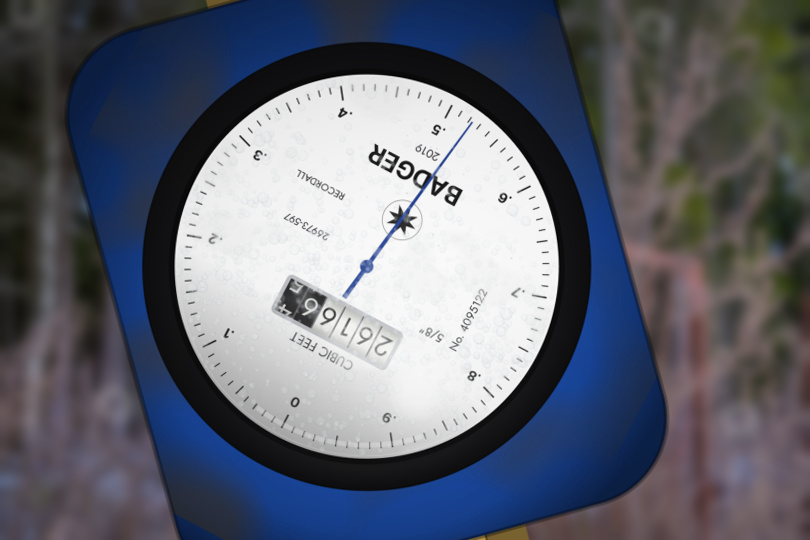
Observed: **261664.52** ft³
